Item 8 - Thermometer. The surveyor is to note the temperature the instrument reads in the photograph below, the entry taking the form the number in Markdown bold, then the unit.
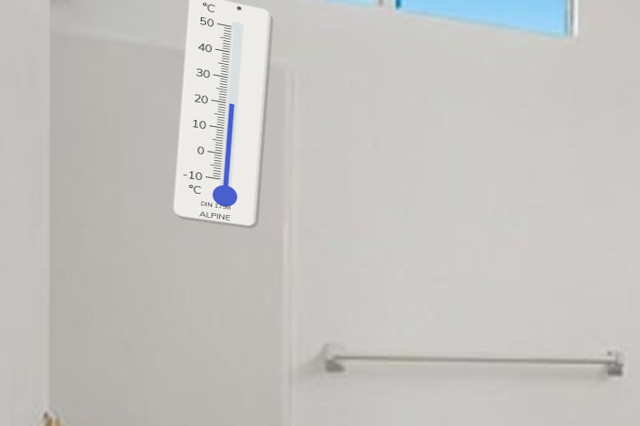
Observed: **20** °C
